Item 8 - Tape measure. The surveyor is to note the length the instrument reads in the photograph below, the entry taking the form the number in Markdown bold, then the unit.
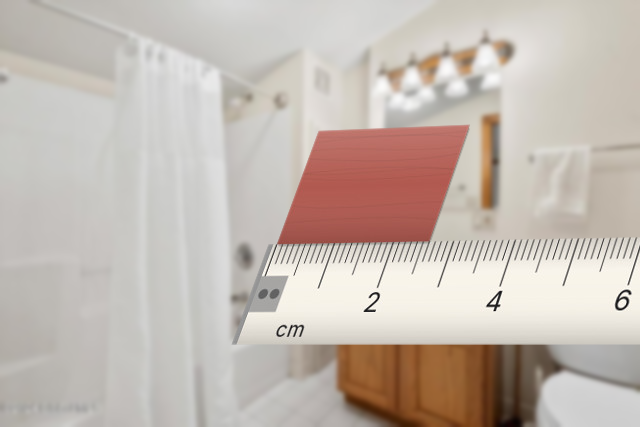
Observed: **2.6** cm
